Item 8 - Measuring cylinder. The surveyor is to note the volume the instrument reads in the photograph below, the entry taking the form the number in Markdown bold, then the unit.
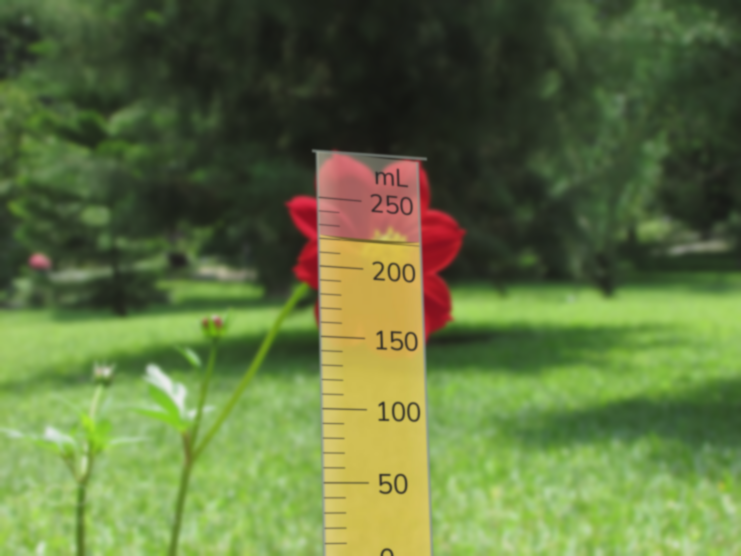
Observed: **220** mL
